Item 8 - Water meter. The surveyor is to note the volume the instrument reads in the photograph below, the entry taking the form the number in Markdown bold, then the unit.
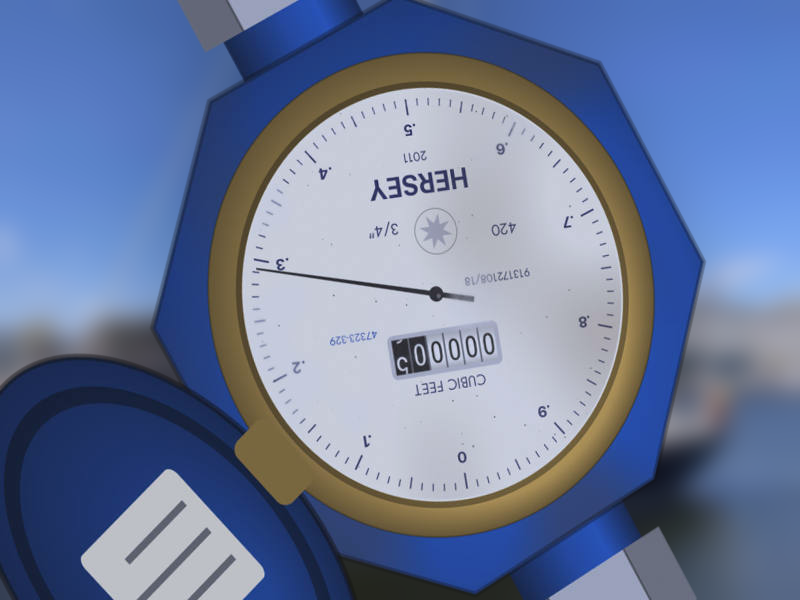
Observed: **5.29** ft³
